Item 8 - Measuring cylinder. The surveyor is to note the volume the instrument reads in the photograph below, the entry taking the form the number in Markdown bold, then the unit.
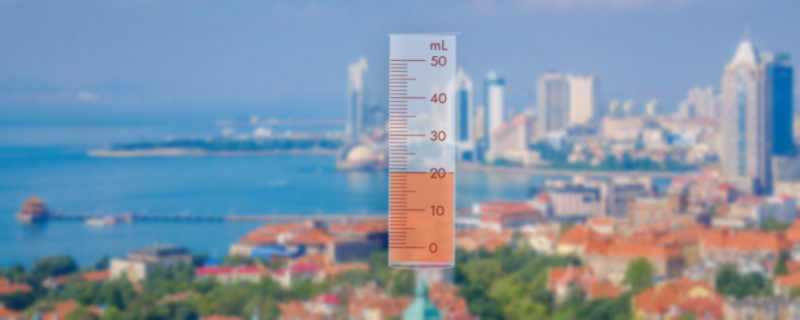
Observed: **20** mL
